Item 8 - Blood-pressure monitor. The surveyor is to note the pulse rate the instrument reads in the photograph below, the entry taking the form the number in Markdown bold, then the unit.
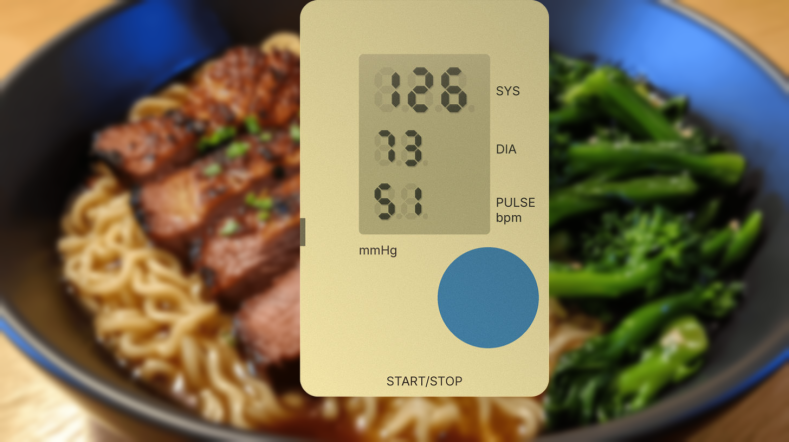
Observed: **51** bpm
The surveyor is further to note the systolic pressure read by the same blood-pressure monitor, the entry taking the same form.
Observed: **126** mmHg
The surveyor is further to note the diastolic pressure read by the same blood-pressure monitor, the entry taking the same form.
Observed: **73** mmHg
